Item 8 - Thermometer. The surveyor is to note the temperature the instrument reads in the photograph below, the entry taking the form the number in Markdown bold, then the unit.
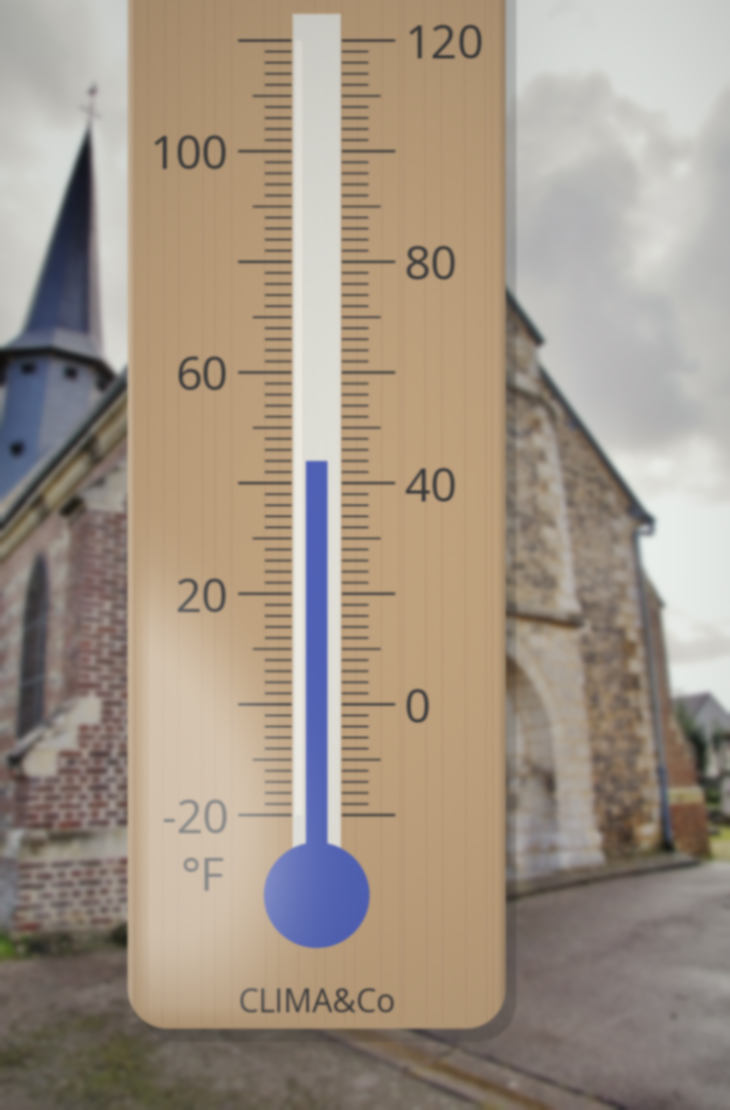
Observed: **44** °F
